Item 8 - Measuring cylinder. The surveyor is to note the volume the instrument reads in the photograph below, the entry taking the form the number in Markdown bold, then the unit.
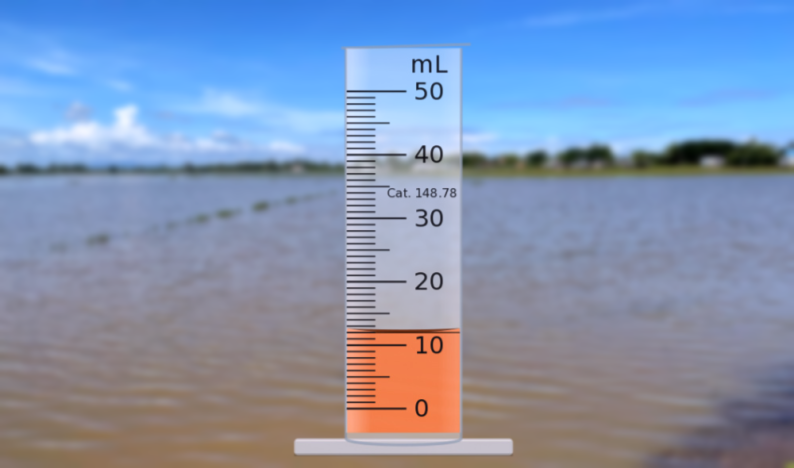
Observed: **12** mL
